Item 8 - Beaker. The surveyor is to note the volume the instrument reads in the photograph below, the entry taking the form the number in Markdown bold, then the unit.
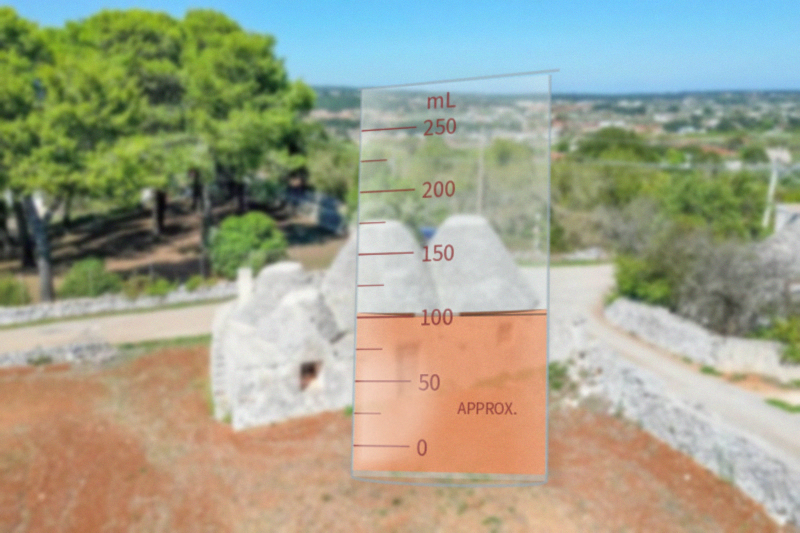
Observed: **100** mL
